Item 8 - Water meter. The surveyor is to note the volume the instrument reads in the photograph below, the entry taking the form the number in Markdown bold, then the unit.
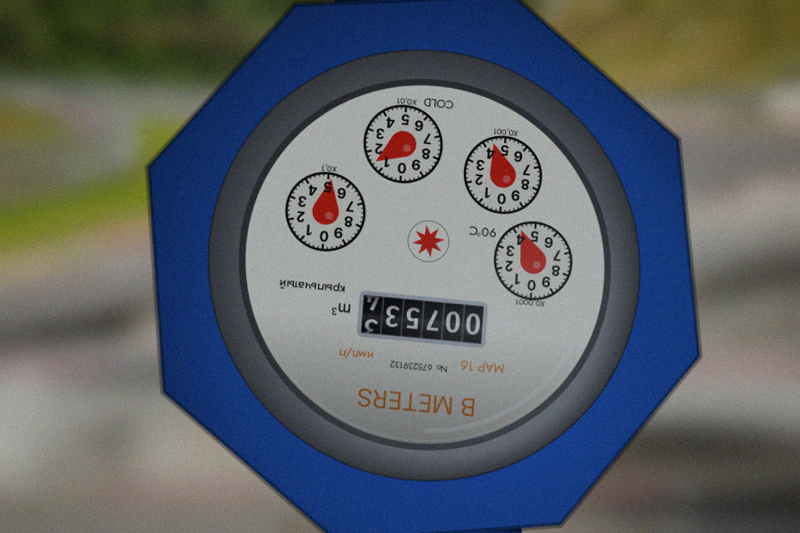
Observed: **7533.5144** m³
